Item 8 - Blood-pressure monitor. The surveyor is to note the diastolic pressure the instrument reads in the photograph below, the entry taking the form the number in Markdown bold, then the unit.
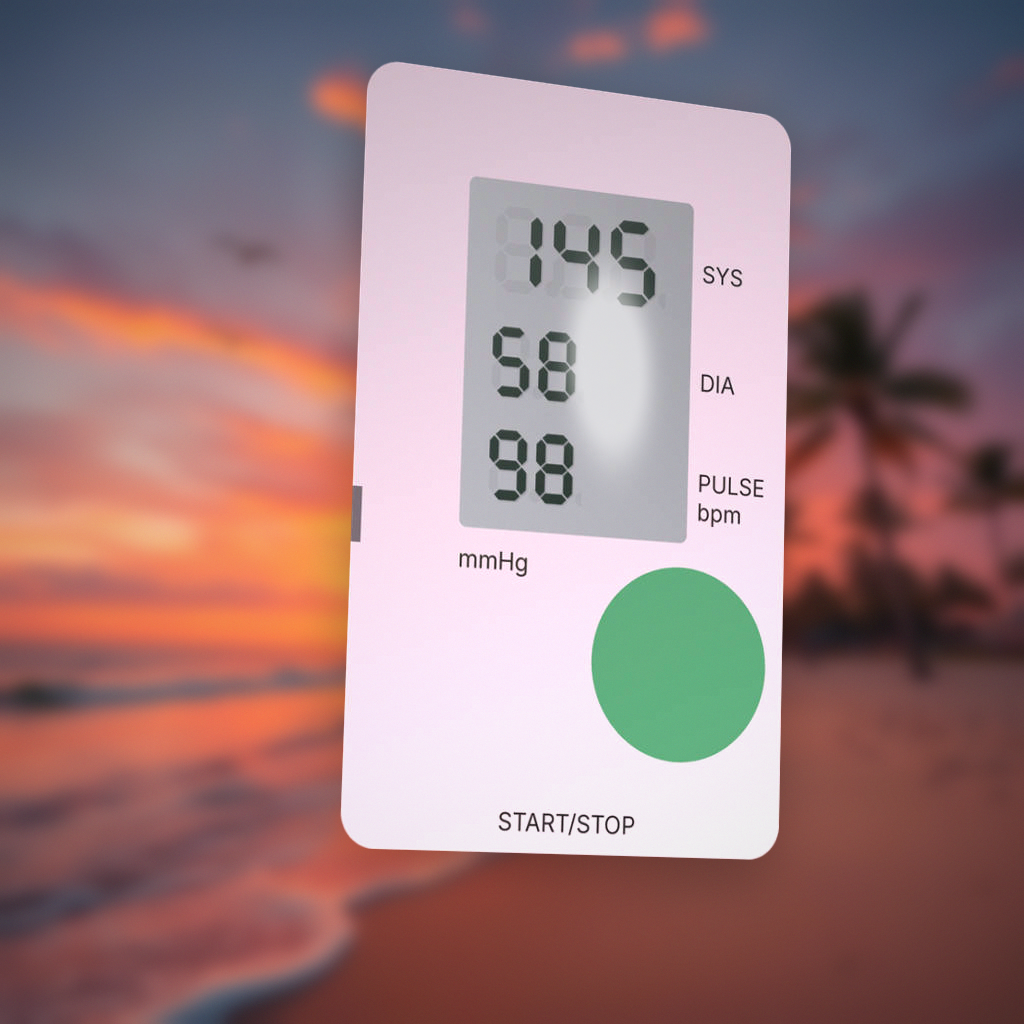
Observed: **58** mmHg
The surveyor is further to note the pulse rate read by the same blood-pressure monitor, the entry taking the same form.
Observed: **98** bpm
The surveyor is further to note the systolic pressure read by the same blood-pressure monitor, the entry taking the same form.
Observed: **145** mmHg
